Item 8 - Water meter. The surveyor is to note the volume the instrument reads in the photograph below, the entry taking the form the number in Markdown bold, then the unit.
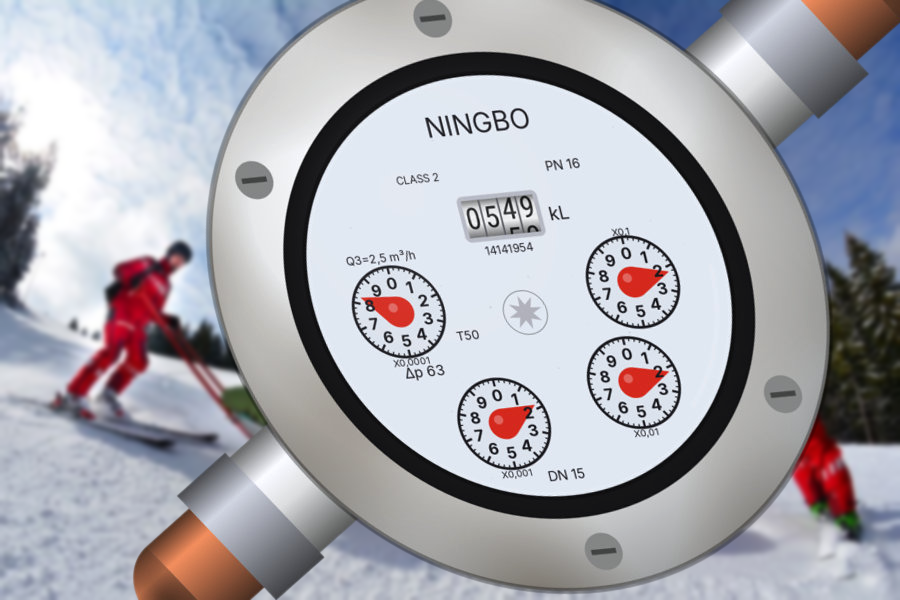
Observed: **549.2218** kL
